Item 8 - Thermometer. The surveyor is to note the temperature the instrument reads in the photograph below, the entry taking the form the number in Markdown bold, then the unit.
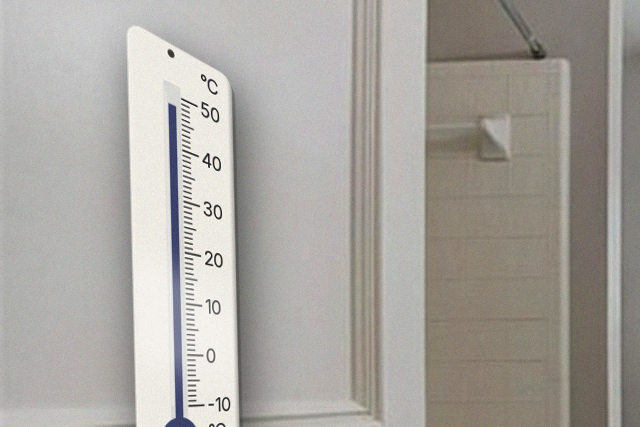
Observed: **48** °C
